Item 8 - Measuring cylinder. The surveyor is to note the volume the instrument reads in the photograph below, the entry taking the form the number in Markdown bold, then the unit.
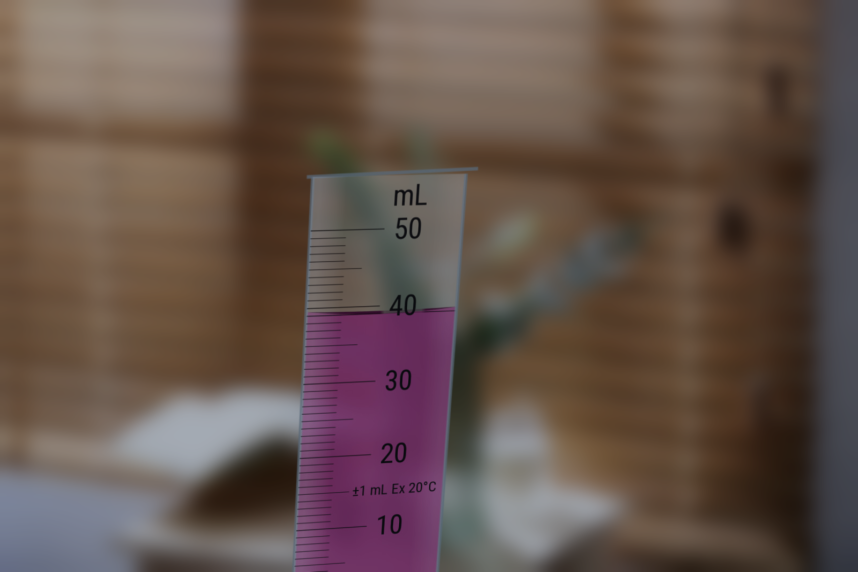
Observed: **39** mL
